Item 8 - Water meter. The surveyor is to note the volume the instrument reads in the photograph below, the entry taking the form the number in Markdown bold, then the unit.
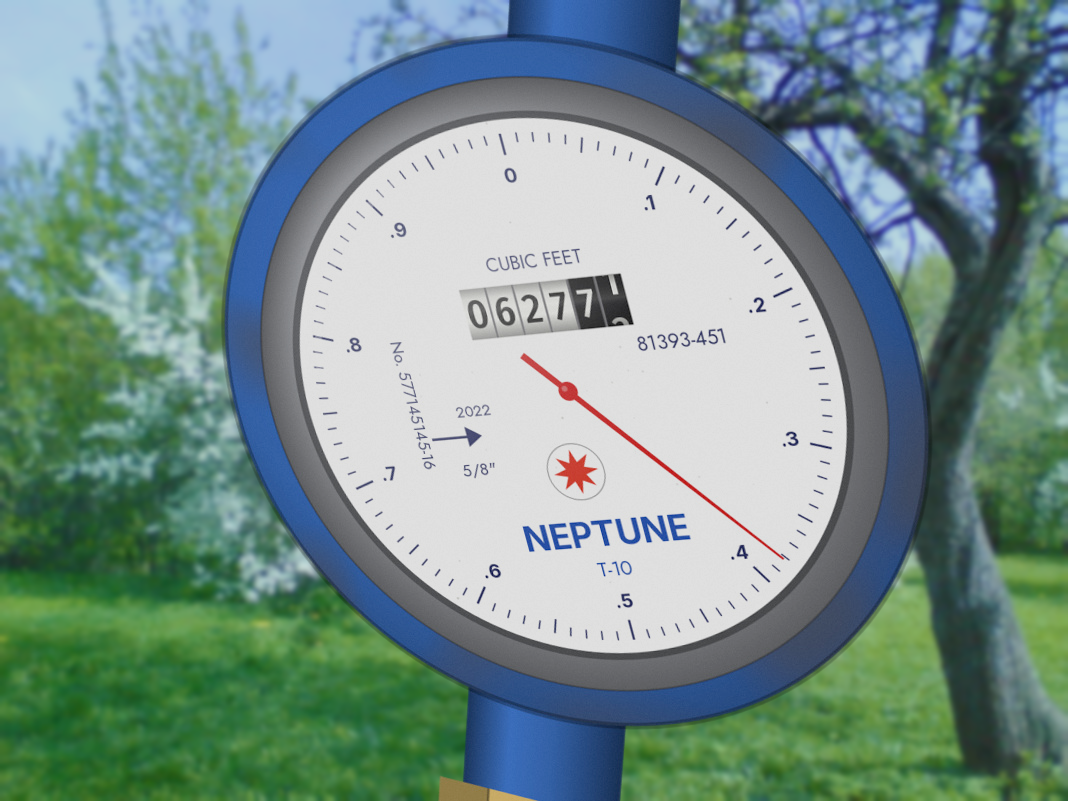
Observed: **62771.38** ft³
